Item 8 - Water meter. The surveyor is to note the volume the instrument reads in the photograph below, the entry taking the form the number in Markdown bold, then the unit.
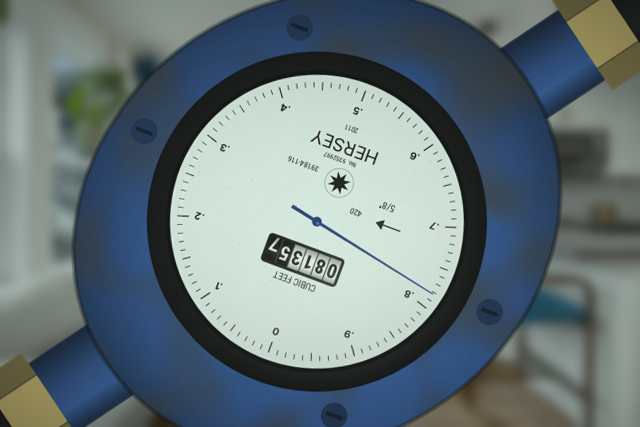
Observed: **81356.78** ft³
